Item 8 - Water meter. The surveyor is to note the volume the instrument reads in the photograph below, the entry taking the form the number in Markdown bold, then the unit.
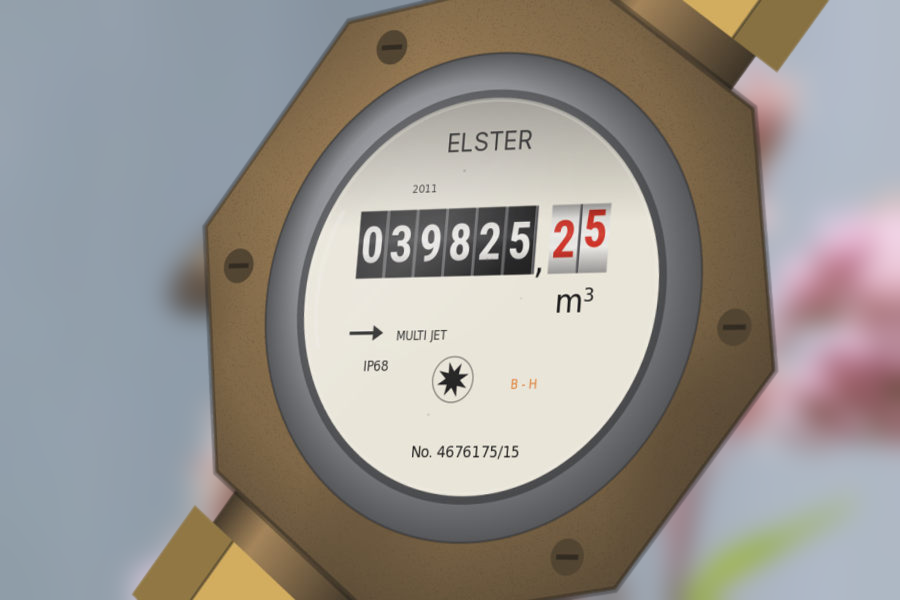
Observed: **39825.25** m³
